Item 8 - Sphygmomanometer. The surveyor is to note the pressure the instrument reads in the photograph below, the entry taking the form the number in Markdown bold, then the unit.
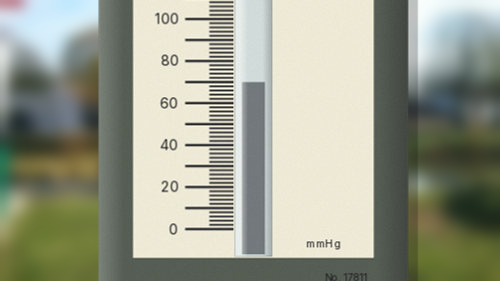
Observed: **70** mmHg
